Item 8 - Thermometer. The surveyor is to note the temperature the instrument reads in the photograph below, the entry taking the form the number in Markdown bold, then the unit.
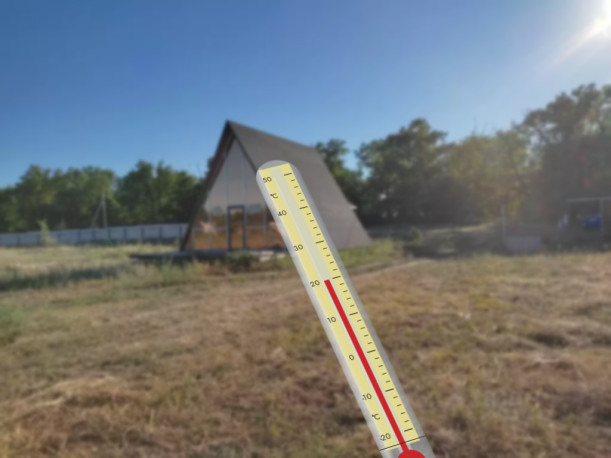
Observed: **20** °C
